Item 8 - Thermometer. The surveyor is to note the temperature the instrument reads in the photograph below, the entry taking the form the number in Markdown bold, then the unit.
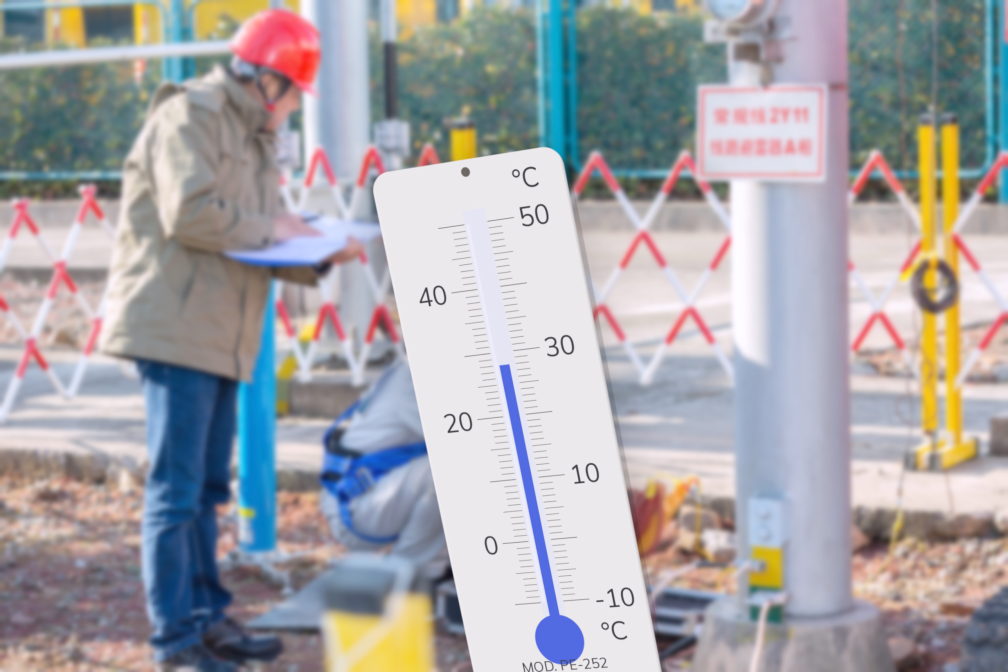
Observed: **28** °C
